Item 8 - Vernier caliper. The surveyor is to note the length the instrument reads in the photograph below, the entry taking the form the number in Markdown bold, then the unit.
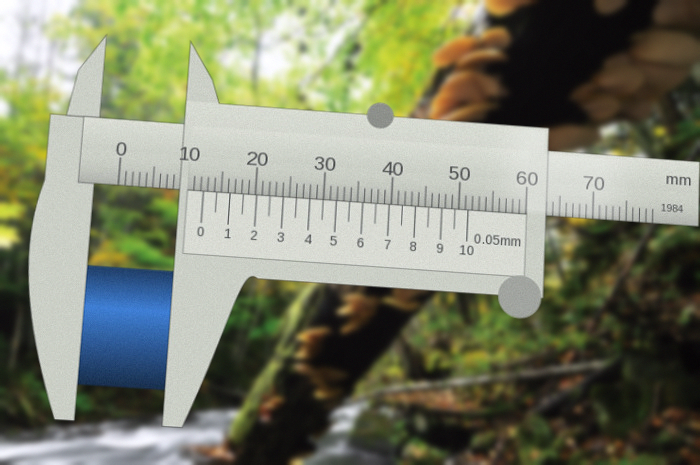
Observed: **12.4** mm
